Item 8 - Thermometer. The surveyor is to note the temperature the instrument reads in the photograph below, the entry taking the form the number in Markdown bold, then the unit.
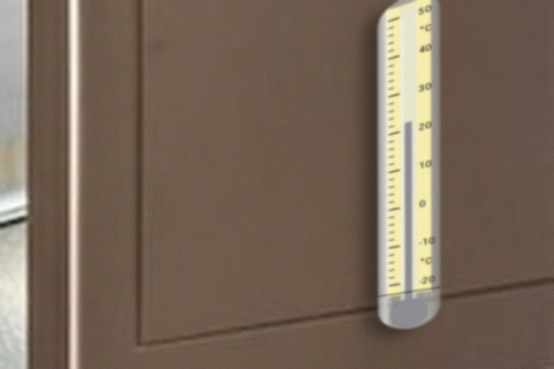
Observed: **22** °C
